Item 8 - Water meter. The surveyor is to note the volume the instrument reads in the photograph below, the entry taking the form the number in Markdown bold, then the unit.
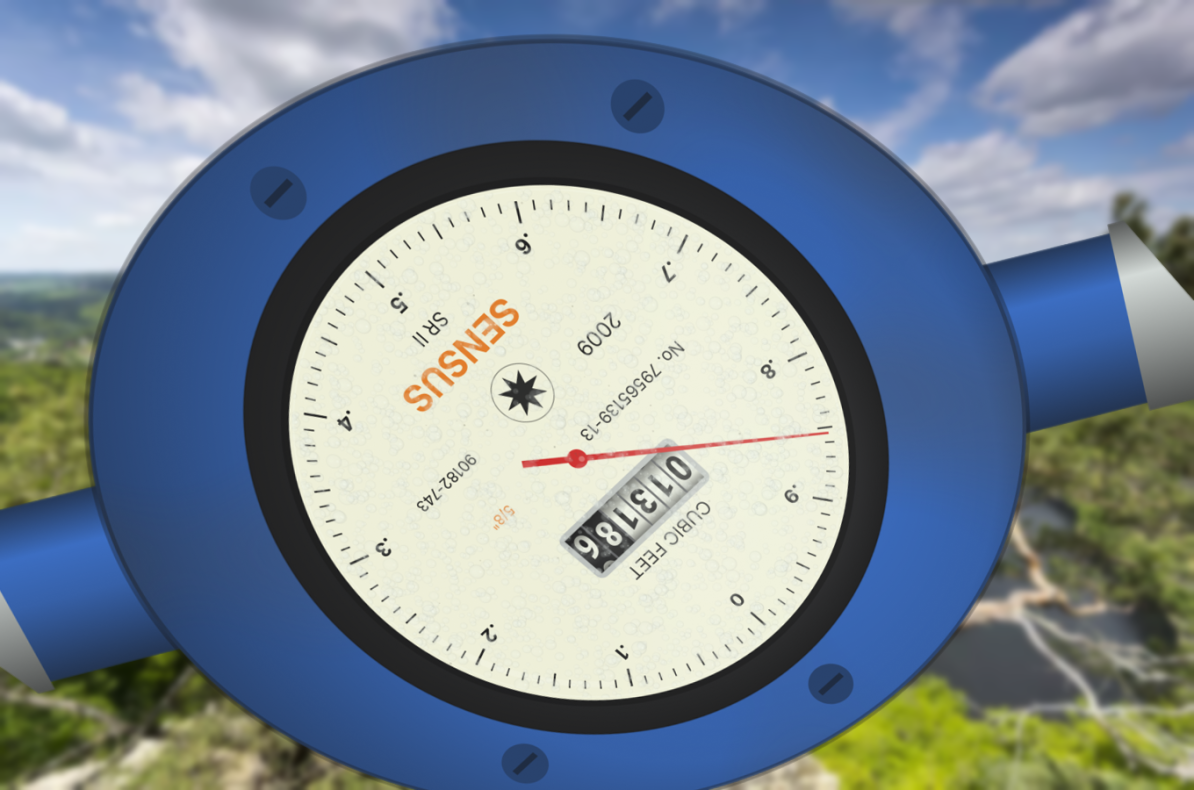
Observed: **13185.85** ft³
